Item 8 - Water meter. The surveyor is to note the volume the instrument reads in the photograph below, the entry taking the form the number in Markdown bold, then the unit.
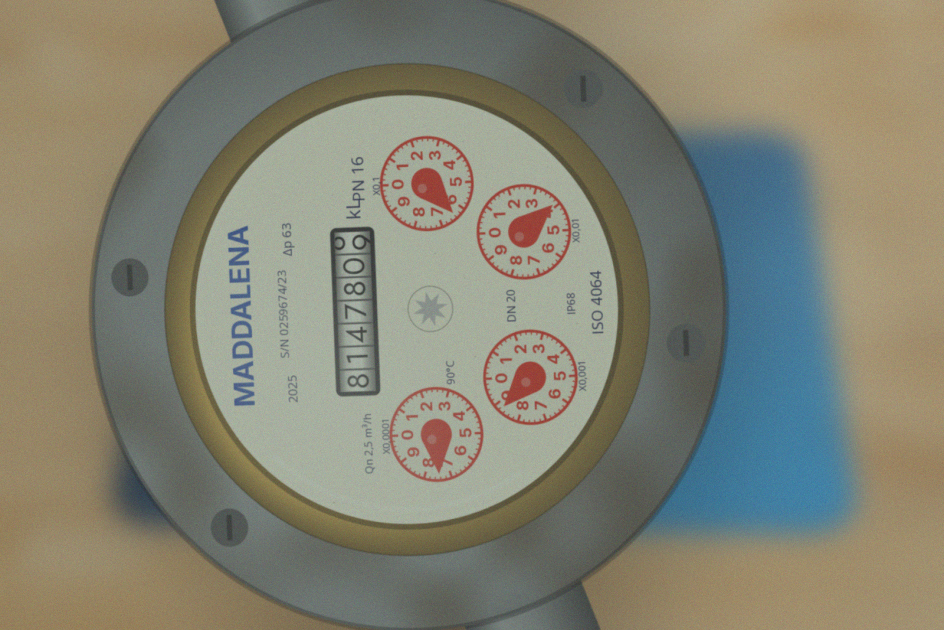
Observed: **8147808.6387** kL
